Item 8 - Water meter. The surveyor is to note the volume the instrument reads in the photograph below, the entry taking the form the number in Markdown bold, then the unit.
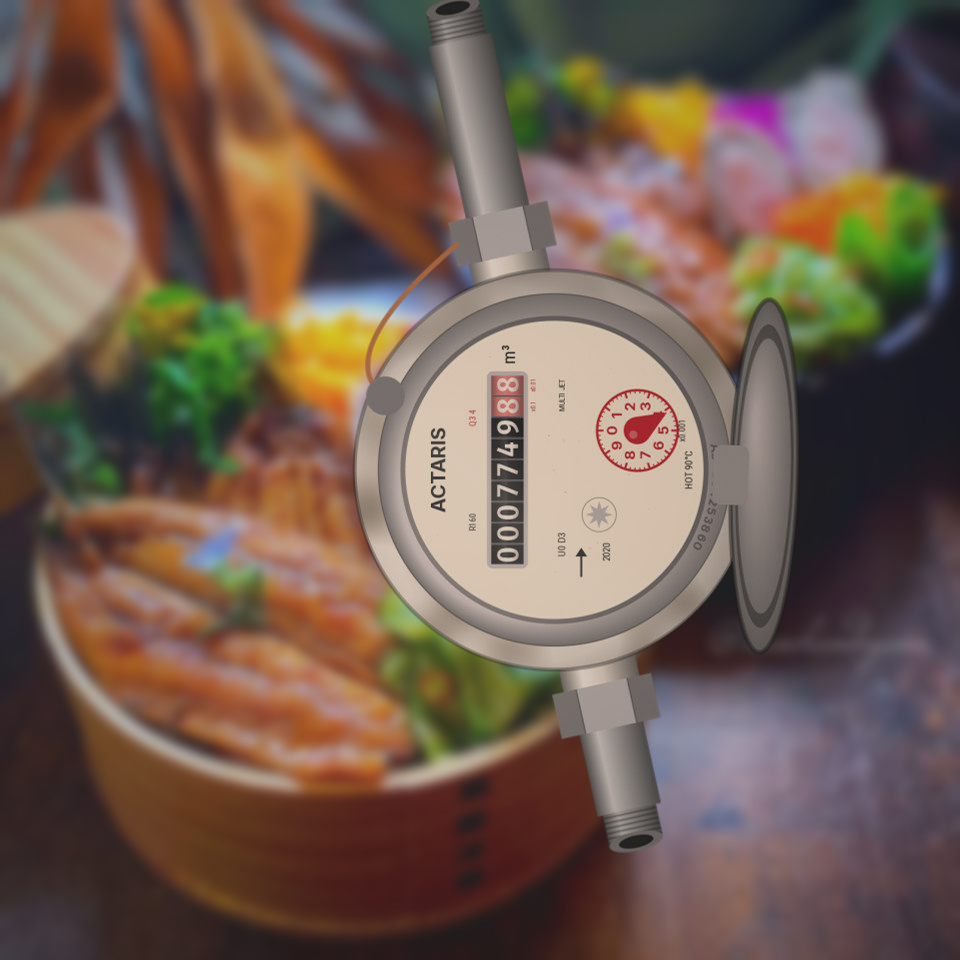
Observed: **7749.884** m³
